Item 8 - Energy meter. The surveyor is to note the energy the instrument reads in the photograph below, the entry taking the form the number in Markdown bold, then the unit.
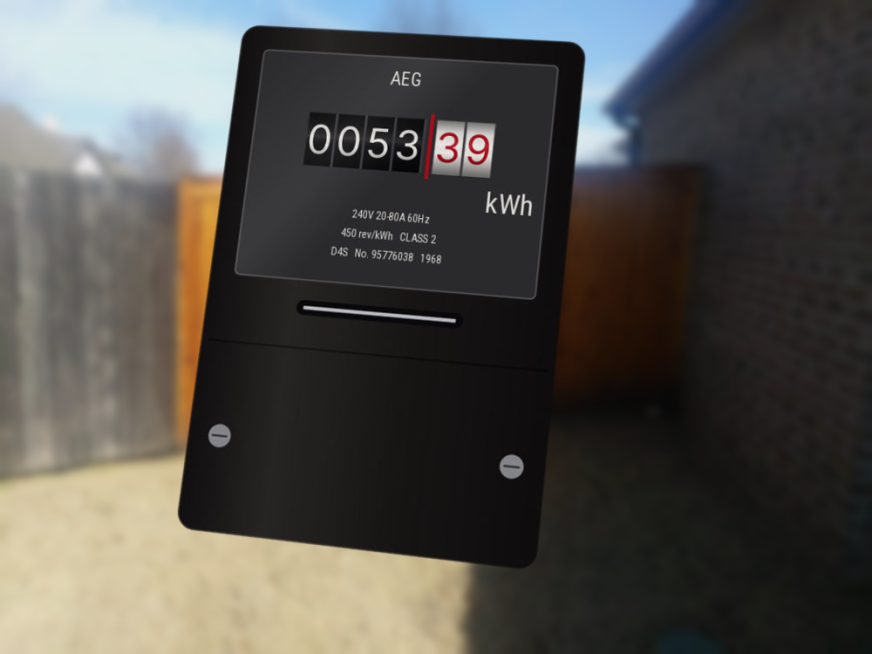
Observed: **53.39** kWh
